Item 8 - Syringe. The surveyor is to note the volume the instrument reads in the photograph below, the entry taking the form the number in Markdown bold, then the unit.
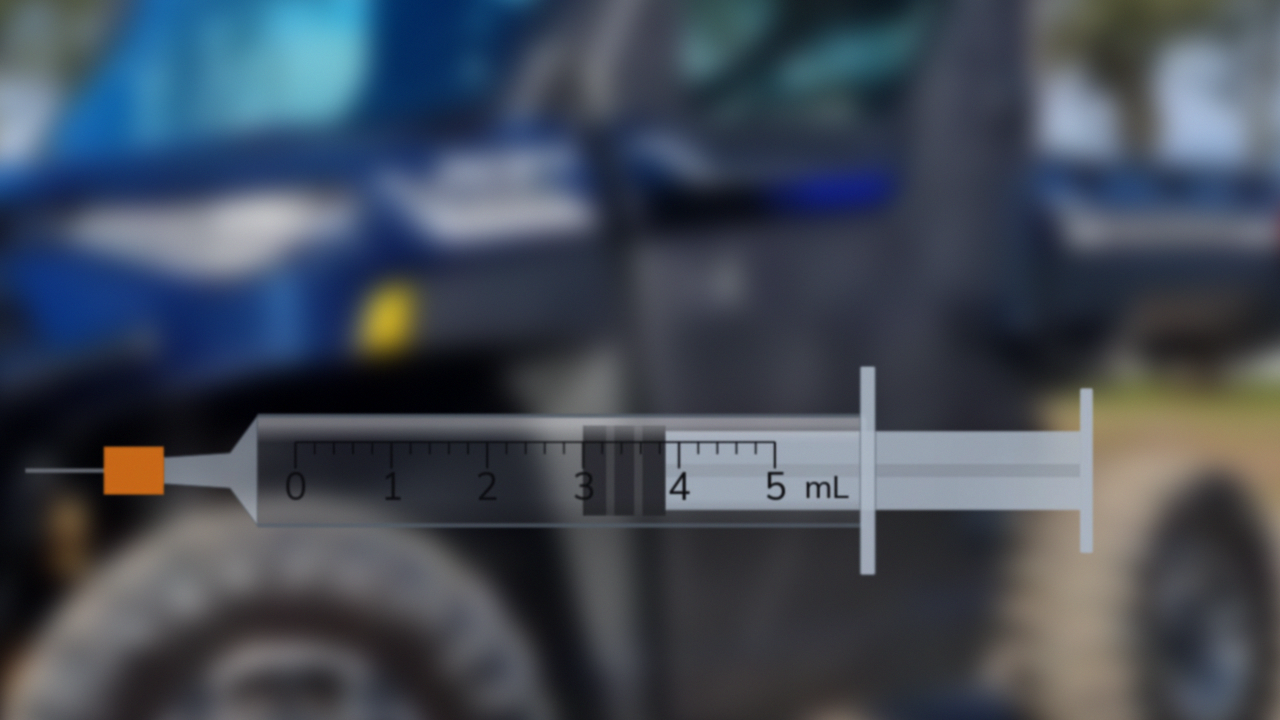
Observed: **3** mL
